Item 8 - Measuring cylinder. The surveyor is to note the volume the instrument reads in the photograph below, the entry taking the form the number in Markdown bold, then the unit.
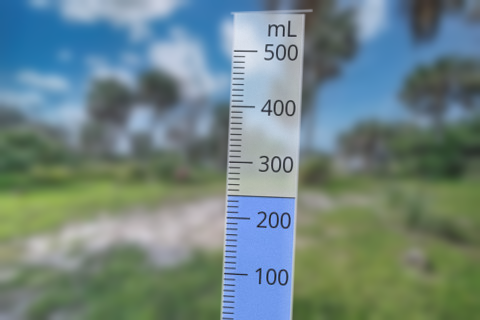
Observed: **240** mL
